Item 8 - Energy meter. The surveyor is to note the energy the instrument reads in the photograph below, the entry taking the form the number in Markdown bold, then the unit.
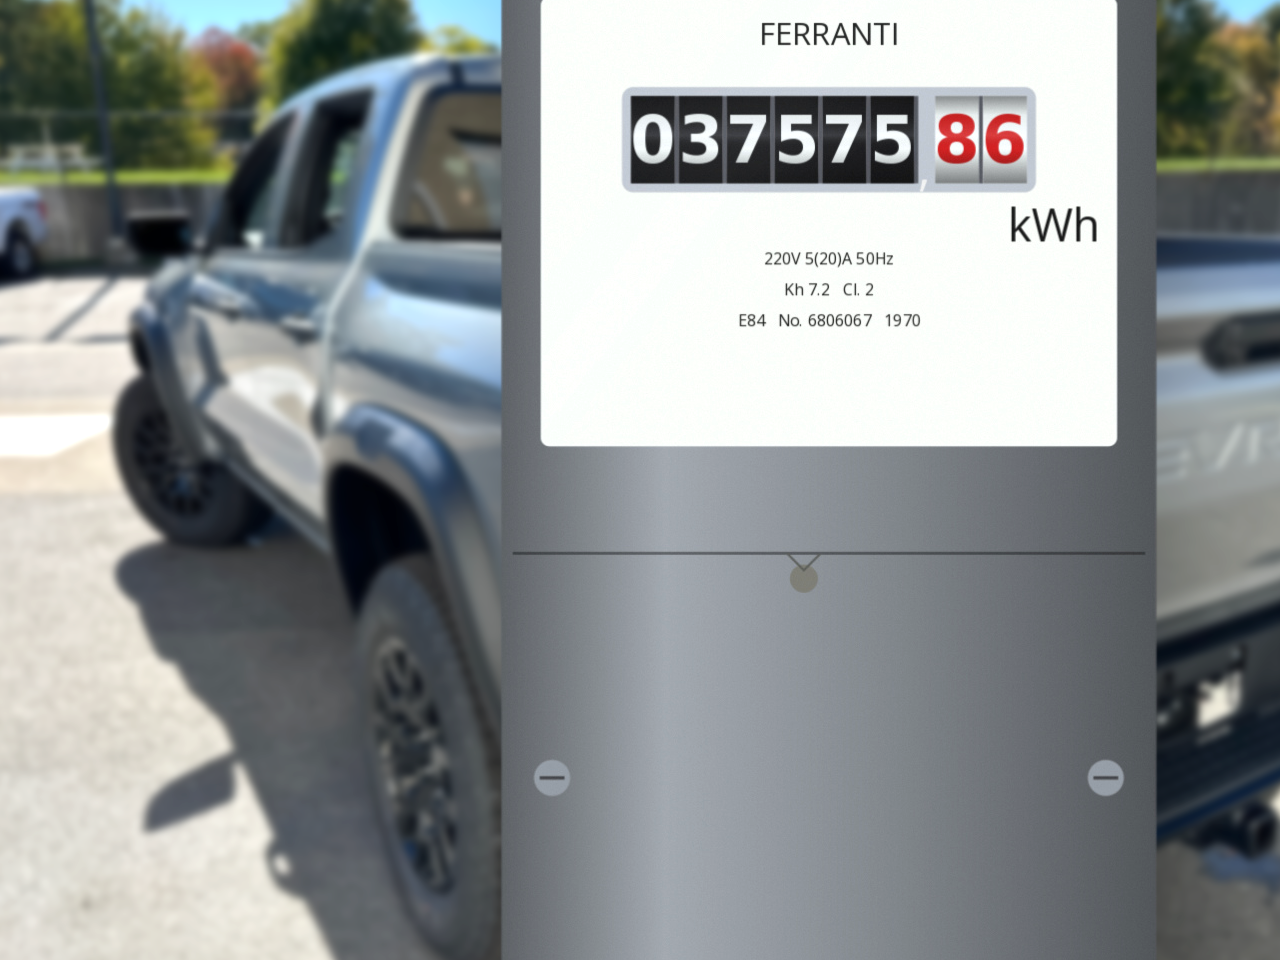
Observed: **37575.86** kWh
